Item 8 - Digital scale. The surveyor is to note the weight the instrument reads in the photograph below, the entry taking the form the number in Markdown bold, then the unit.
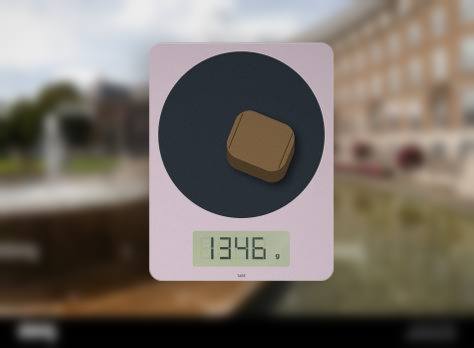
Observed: **1346** g
